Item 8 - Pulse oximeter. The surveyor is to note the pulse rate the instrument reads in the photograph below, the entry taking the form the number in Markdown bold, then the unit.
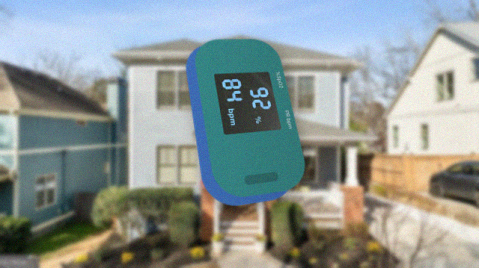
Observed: **84** bpm
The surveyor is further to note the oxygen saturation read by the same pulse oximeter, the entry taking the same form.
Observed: **92** %
